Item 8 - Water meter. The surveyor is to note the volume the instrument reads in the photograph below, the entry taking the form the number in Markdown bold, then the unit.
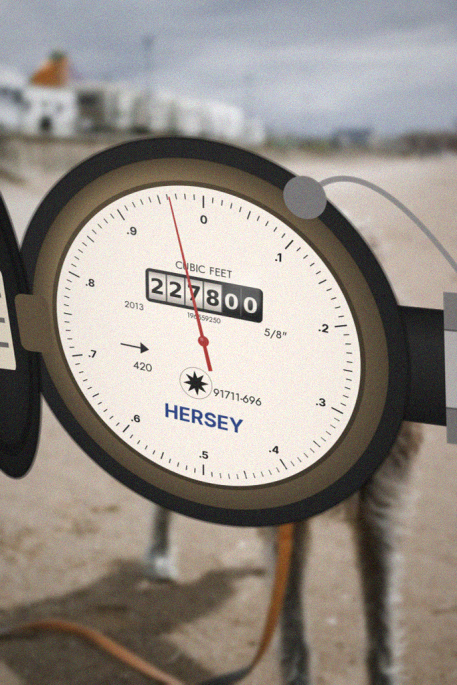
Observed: **227799.96** ft³
